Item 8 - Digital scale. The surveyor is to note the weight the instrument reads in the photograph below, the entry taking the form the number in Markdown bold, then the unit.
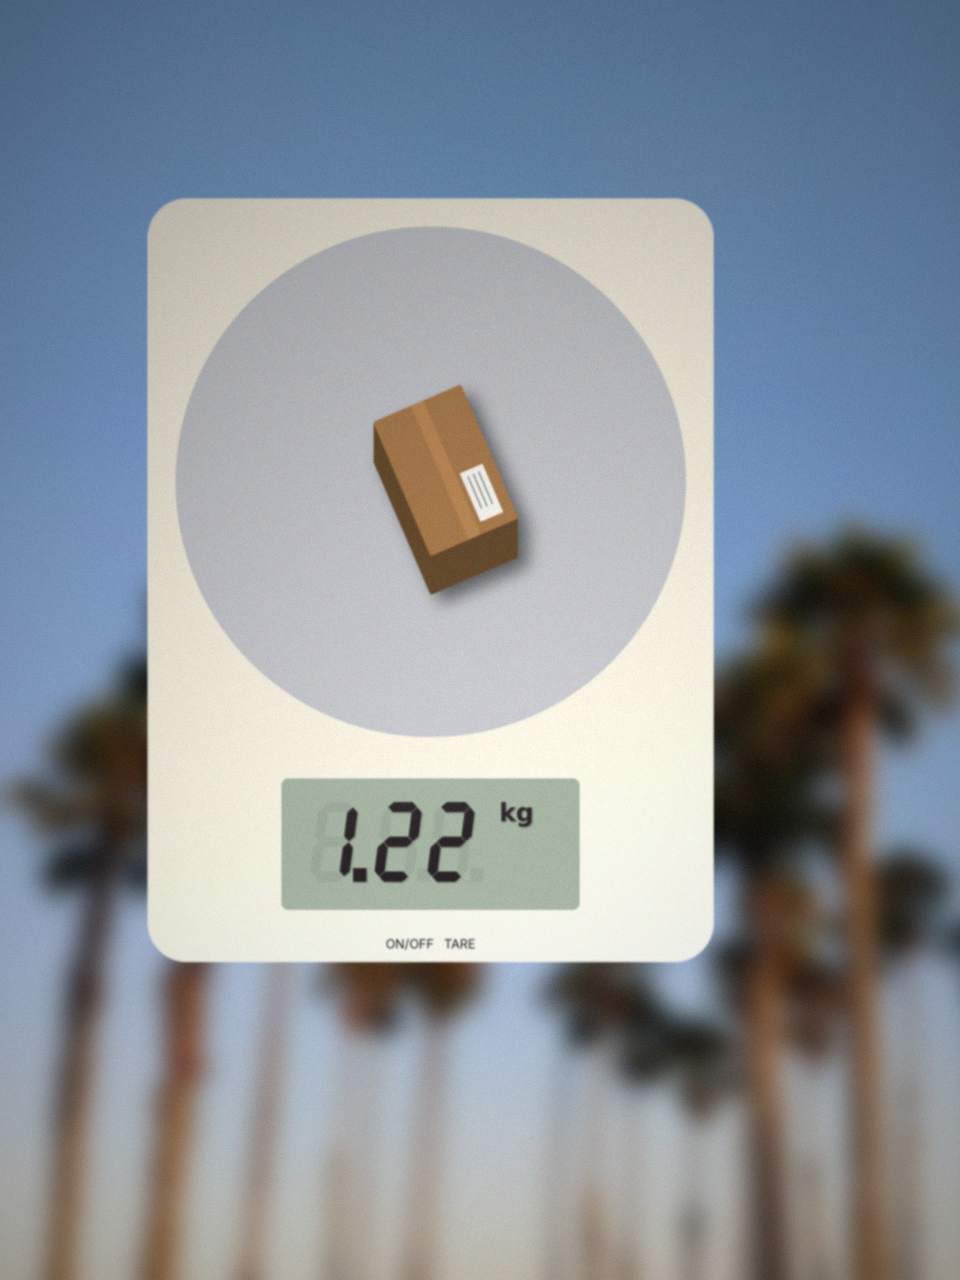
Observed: **1.22** kg
